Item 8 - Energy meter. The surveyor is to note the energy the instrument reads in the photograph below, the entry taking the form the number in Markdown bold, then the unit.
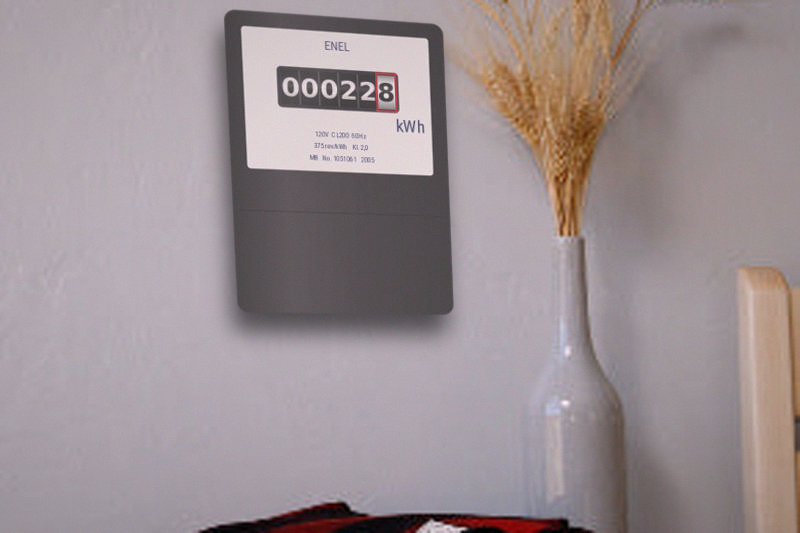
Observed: **22.8** kWh
